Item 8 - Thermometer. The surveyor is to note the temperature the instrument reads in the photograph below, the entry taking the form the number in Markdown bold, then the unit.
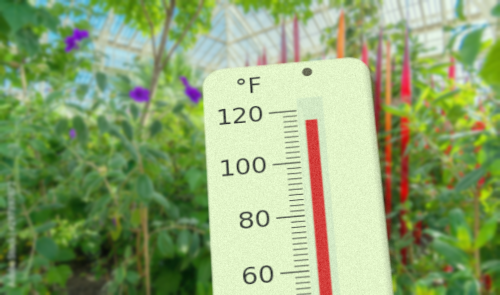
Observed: **116** °F
